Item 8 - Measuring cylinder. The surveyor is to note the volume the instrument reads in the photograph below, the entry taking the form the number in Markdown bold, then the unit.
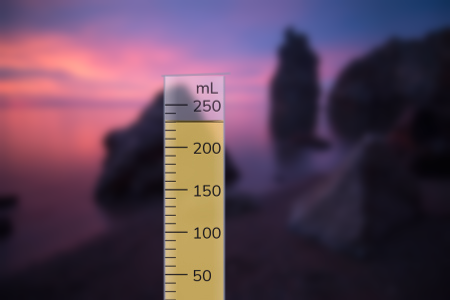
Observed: **230** mL
